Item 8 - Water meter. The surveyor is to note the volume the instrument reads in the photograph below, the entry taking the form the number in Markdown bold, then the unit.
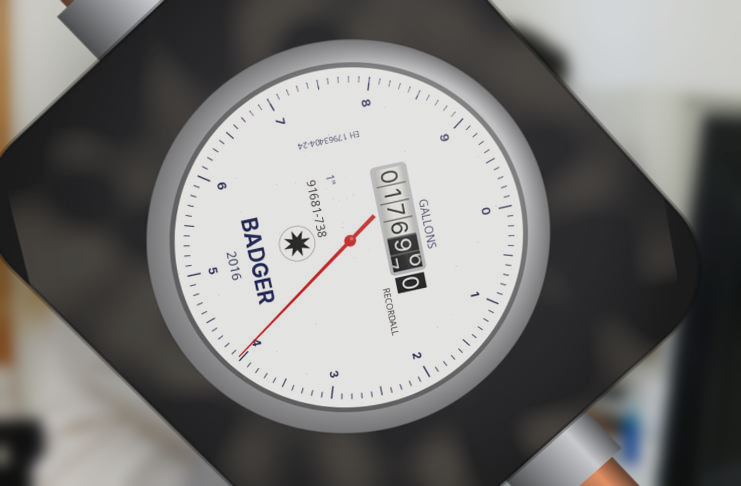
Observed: **176964.0** gal
